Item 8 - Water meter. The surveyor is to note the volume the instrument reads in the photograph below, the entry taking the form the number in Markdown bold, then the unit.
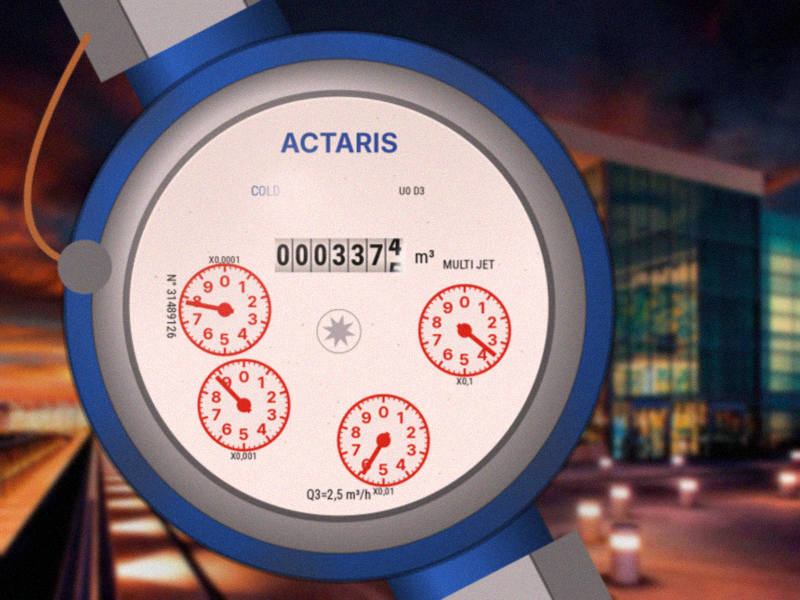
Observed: **3374.3587** m³
